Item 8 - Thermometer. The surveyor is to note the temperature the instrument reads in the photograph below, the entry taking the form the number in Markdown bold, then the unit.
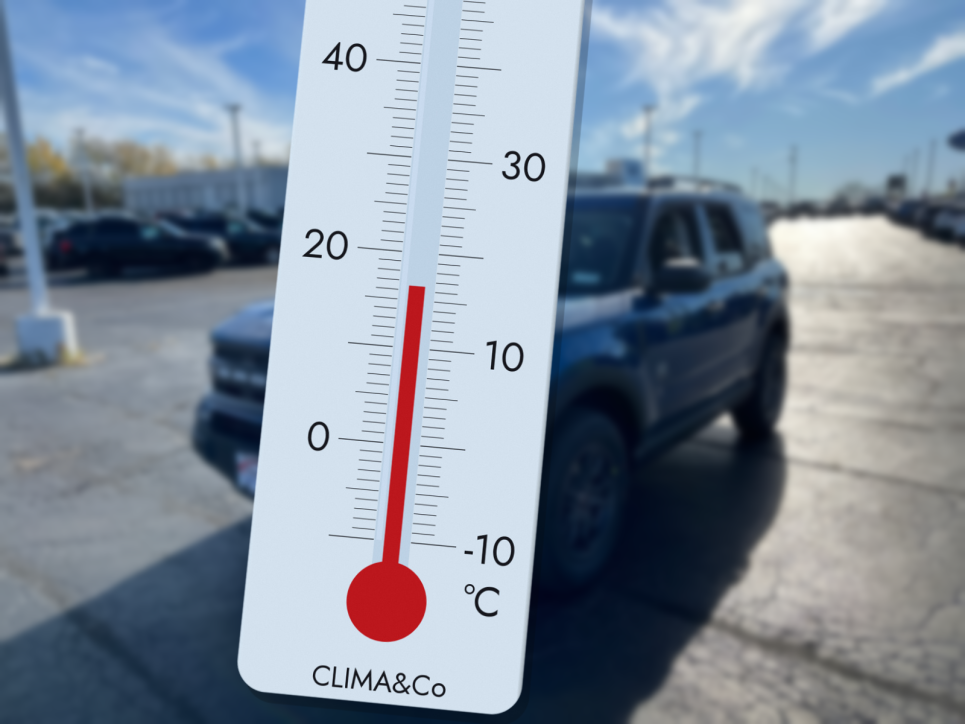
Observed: **16.5** °C
